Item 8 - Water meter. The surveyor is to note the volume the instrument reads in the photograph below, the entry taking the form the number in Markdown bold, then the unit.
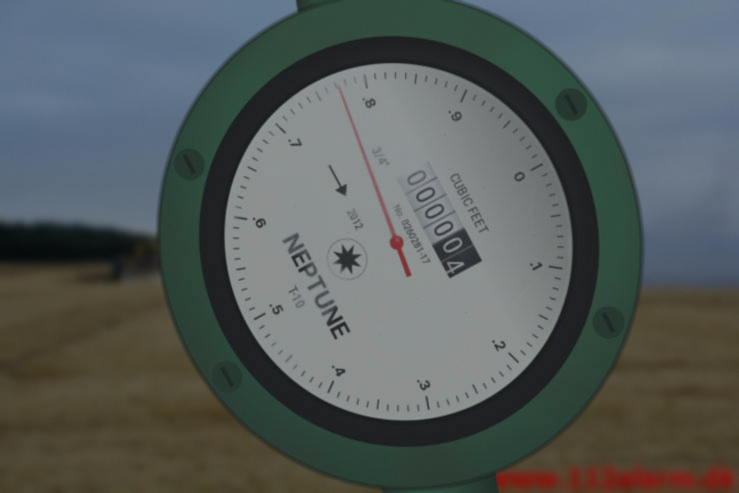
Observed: **3.77** ft³
